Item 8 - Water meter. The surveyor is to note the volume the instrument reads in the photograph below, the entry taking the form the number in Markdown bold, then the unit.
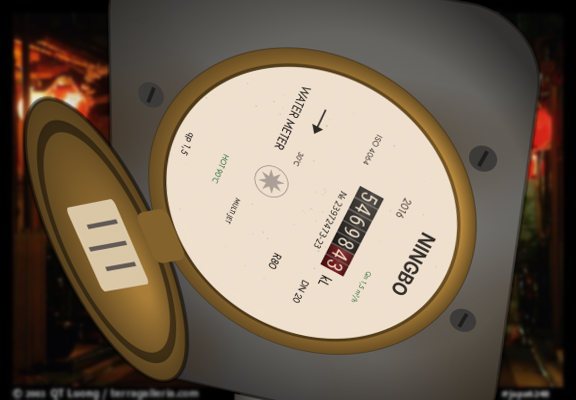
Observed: **54698.43** kL
